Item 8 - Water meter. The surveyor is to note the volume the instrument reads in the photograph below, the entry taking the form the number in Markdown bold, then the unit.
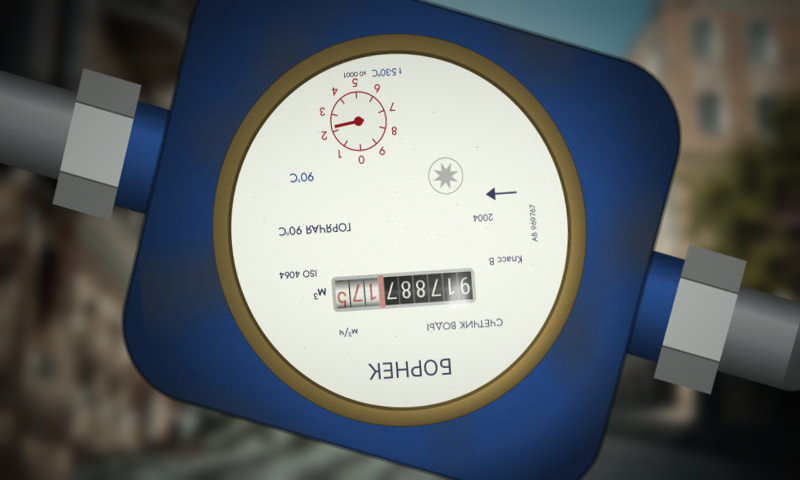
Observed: **917887.1752** m³
